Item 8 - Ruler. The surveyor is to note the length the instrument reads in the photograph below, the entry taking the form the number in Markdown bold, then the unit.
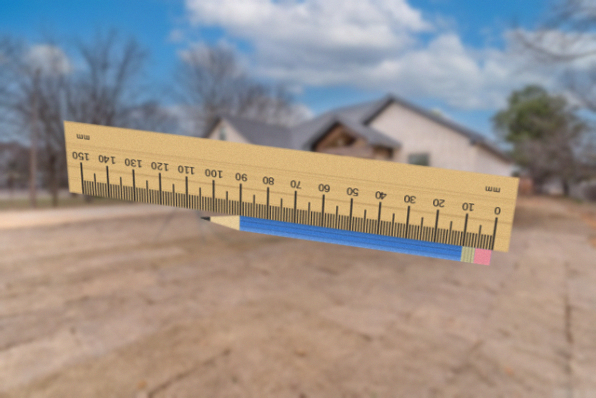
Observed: **105** mm
